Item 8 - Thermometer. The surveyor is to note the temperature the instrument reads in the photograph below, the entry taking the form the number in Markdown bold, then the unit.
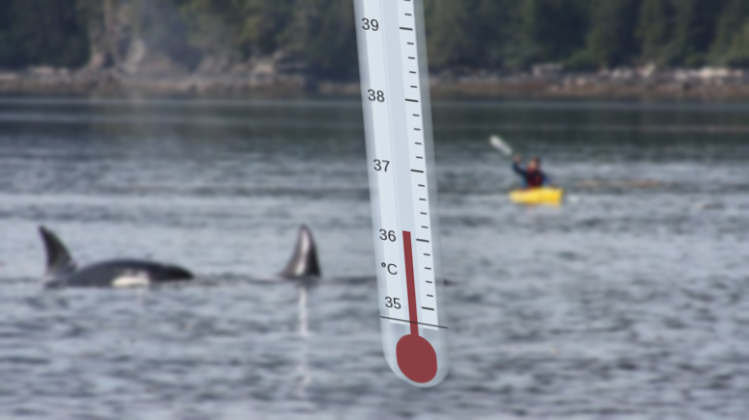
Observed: **36.1** °C
